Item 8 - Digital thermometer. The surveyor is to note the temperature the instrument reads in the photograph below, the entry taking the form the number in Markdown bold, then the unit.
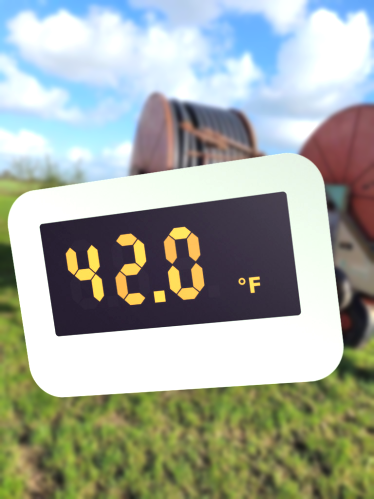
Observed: **42.0** °F
